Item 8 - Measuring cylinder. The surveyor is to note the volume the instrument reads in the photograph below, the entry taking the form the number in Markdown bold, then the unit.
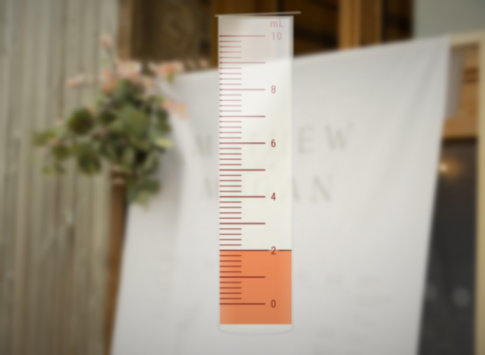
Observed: **2** mL
